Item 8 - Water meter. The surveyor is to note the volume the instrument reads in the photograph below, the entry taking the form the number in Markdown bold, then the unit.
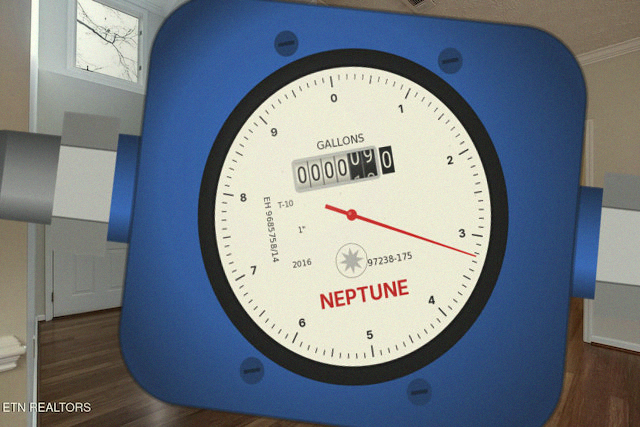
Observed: **93.2** gal
